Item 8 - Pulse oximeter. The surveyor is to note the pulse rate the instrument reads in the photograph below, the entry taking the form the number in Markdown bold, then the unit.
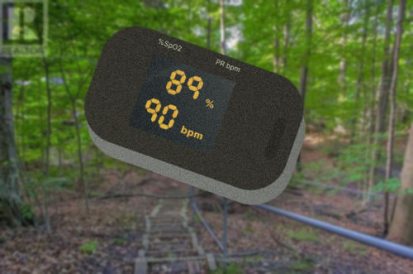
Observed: **90** bpm
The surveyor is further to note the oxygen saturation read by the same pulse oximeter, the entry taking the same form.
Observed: **89** %
